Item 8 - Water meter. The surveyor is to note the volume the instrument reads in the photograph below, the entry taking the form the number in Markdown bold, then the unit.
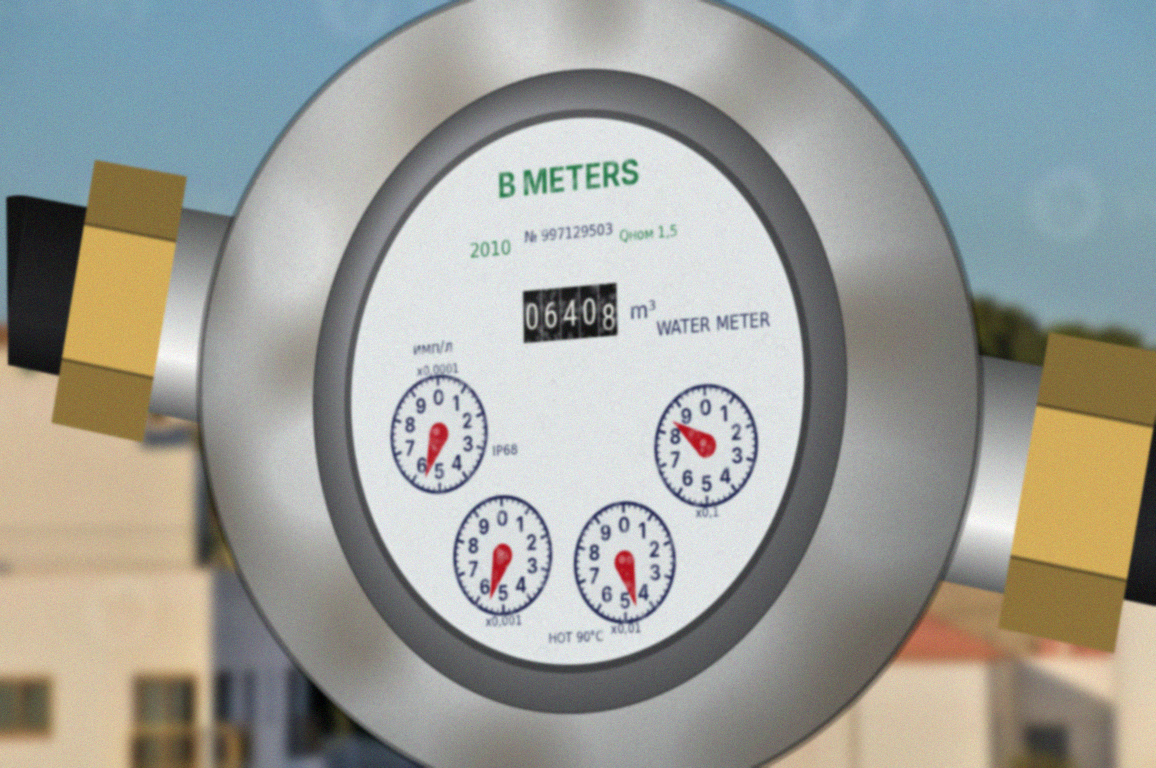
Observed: **6407.8455** m³
